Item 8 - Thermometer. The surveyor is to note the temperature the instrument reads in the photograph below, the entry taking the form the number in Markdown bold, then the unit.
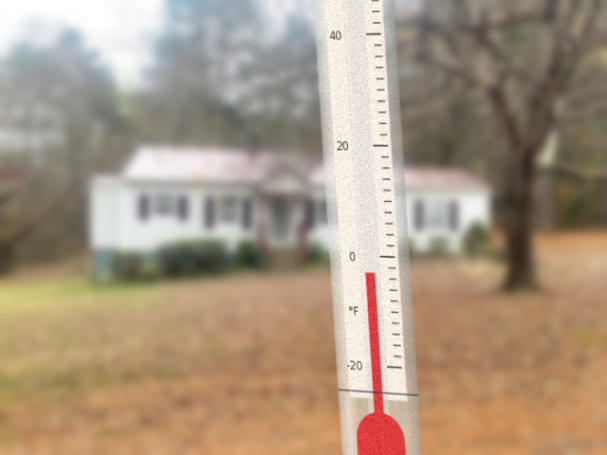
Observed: **-3** °F
